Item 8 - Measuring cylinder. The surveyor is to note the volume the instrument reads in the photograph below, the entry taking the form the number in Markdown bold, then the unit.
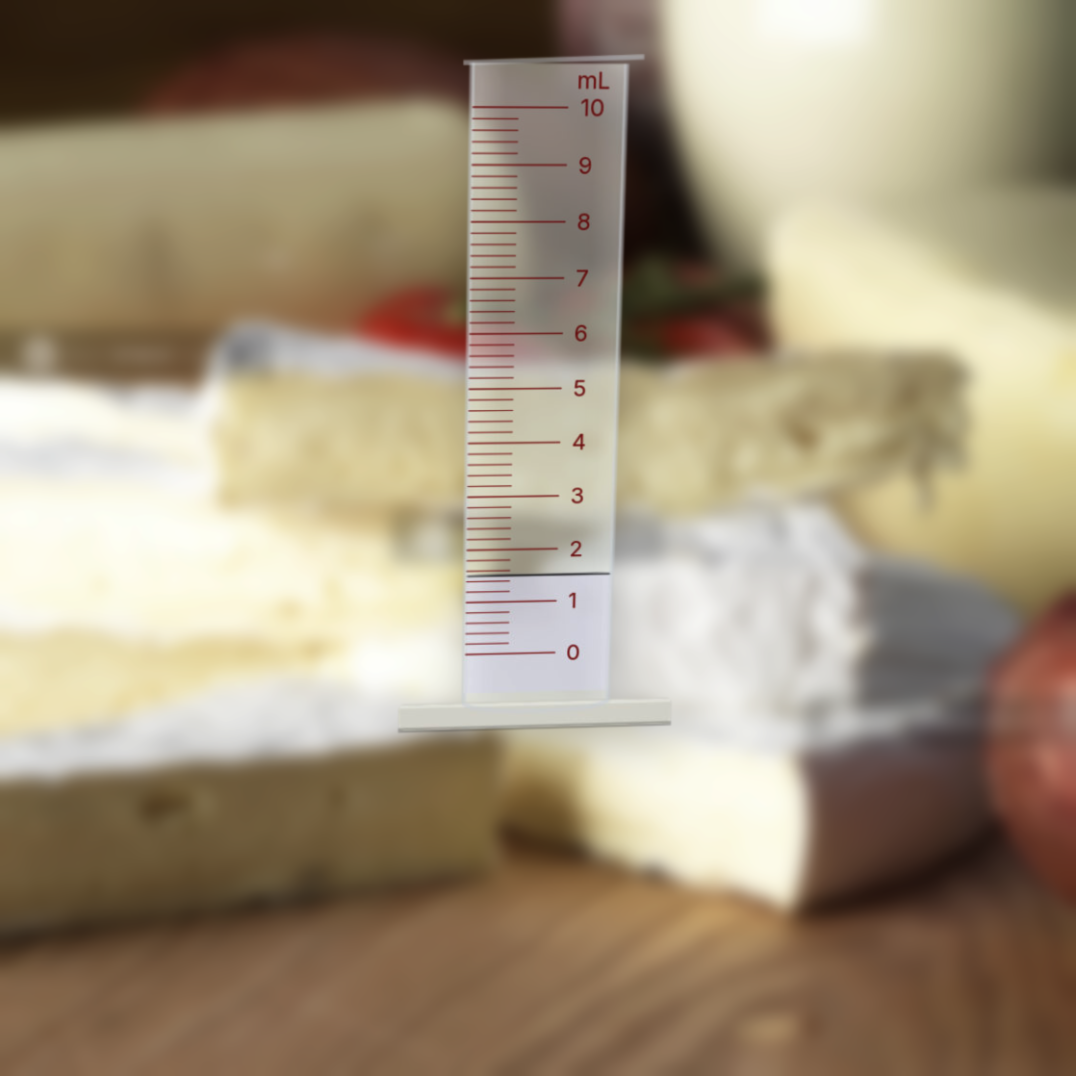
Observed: **1.5** mL
